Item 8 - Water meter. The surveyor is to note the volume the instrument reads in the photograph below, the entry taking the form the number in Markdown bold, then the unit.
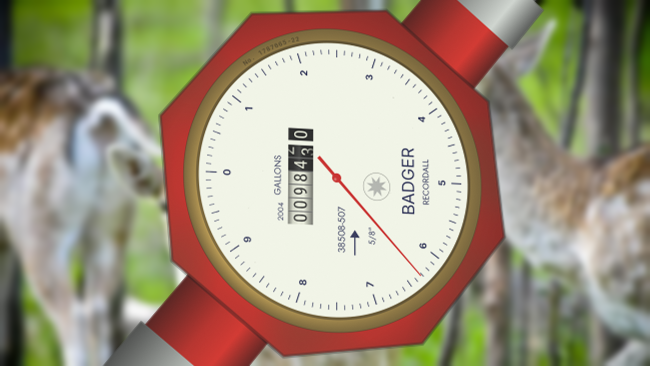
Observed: **98426.3** gal
